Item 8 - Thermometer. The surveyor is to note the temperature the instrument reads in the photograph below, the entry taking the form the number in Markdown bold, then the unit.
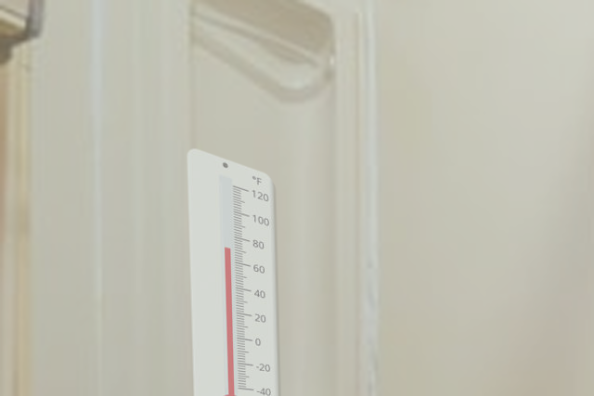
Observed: **70** °F
